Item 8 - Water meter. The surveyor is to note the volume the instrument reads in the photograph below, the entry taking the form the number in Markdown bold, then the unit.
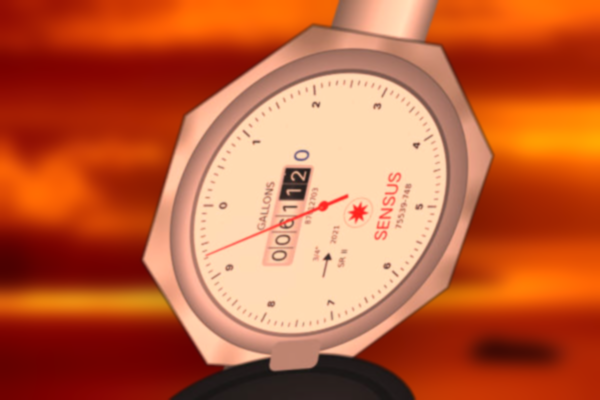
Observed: **61119.3** gal
